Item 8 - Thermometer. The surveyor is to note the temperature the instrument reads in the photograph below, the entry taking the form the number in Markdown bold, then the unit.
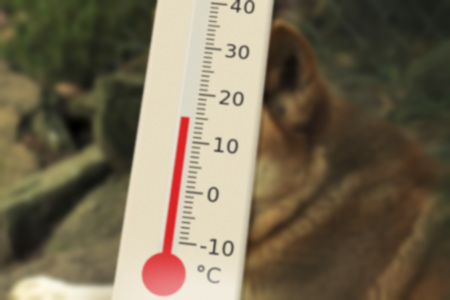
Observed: **15** °C
